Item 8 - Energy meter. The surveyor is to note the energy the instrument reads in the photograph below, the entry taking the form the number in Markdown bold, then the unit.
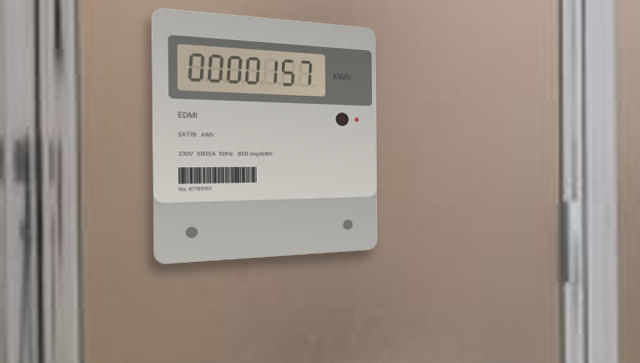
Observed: **157** kWh
